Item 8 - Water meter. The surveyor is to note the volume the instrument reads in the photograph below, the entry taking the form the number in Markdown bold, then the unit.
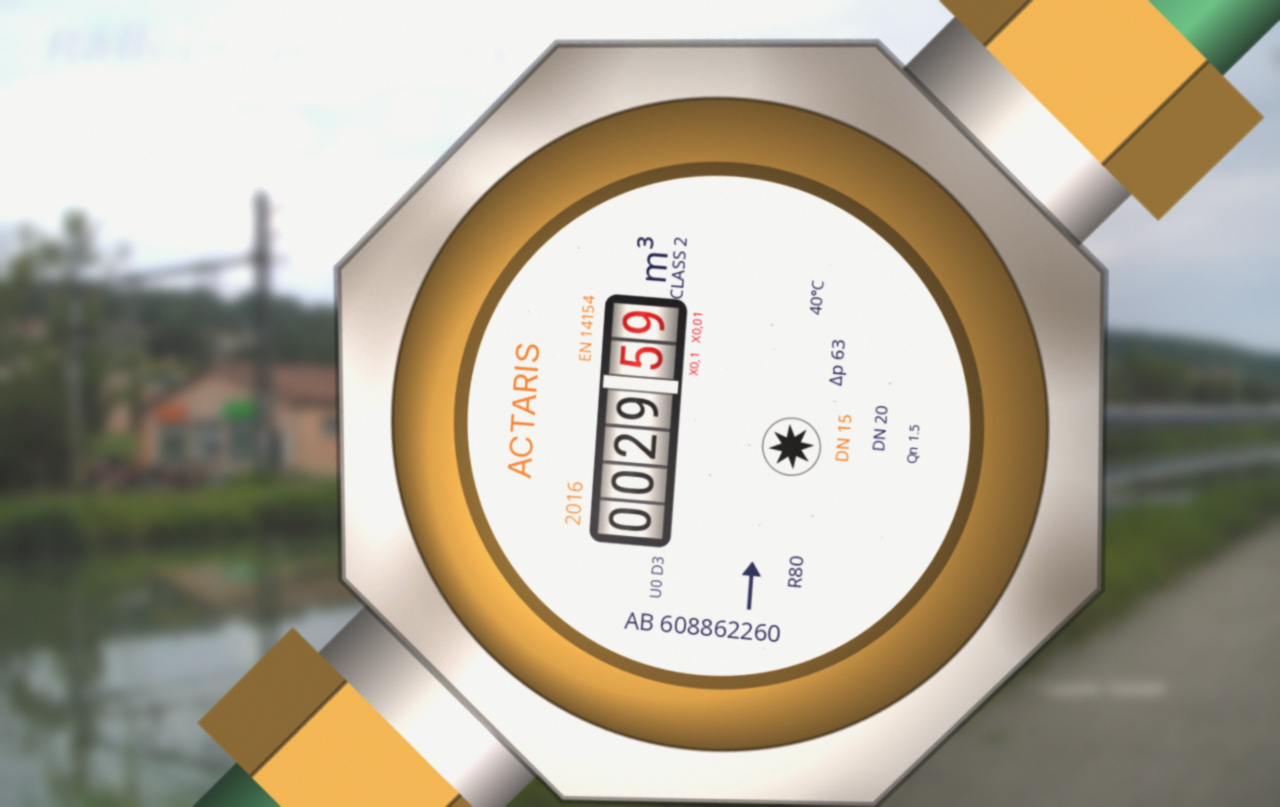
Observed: **29.59** m³
